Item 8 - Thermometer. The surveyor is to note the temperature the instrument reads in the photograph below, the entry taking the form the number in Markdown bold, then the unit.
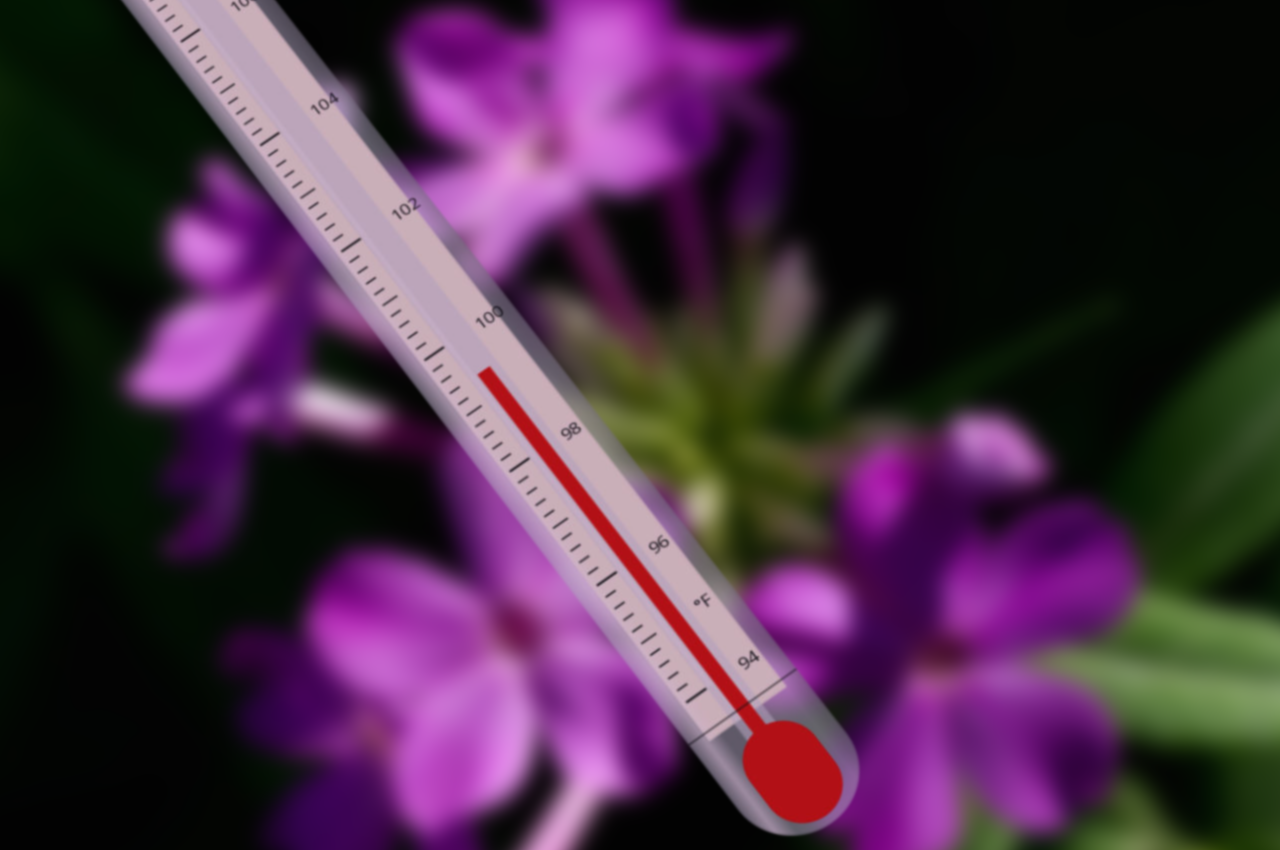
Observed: **99.4** °F
